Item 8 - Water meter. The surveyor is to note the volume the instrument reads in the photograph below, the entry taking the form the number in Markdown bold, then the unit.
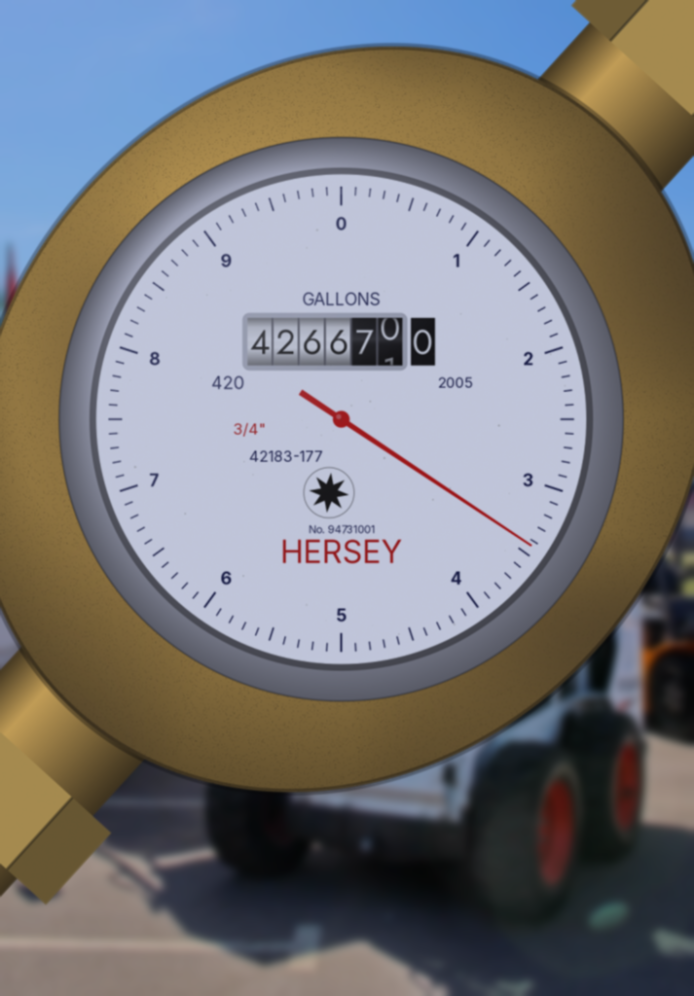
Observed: **4266703.4** gal
